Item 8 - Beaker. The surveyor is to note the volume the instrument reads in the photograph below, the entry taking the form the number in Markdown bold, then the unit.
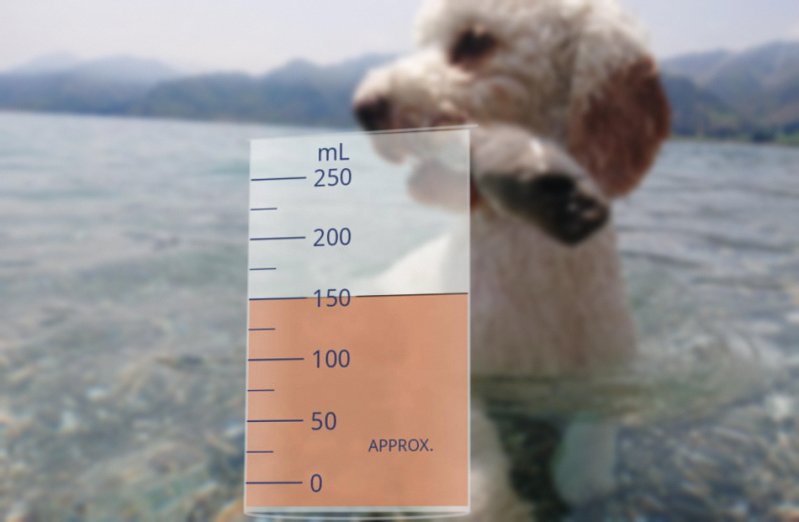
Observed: **150** mL
